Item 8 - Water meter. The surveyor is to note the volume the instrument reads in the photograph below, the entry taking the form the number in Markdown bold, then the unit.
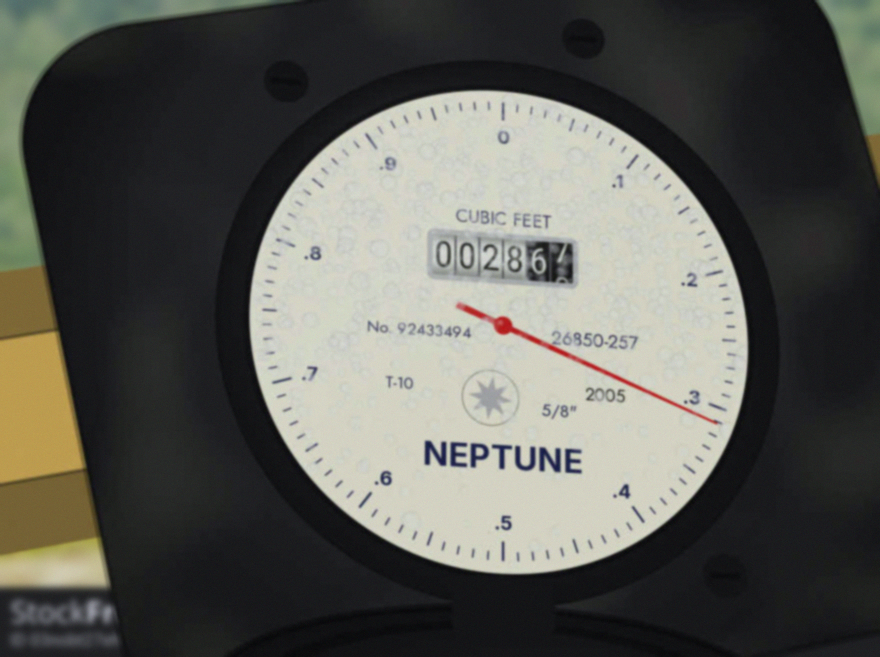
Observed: **2867.31** ft³
